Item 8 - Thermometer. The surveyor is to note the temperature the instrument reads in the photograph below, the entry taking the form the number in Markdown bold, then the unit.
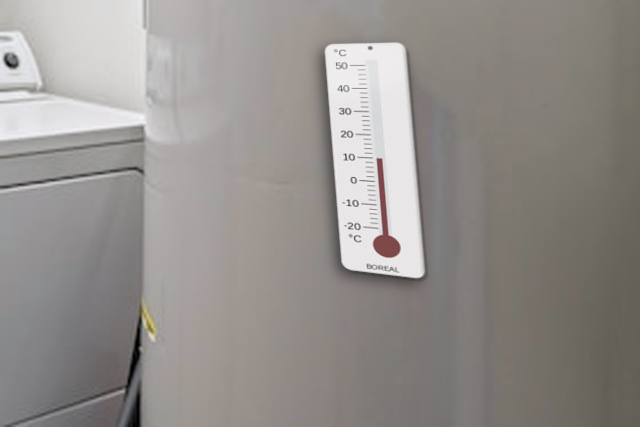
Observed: **10** °C
